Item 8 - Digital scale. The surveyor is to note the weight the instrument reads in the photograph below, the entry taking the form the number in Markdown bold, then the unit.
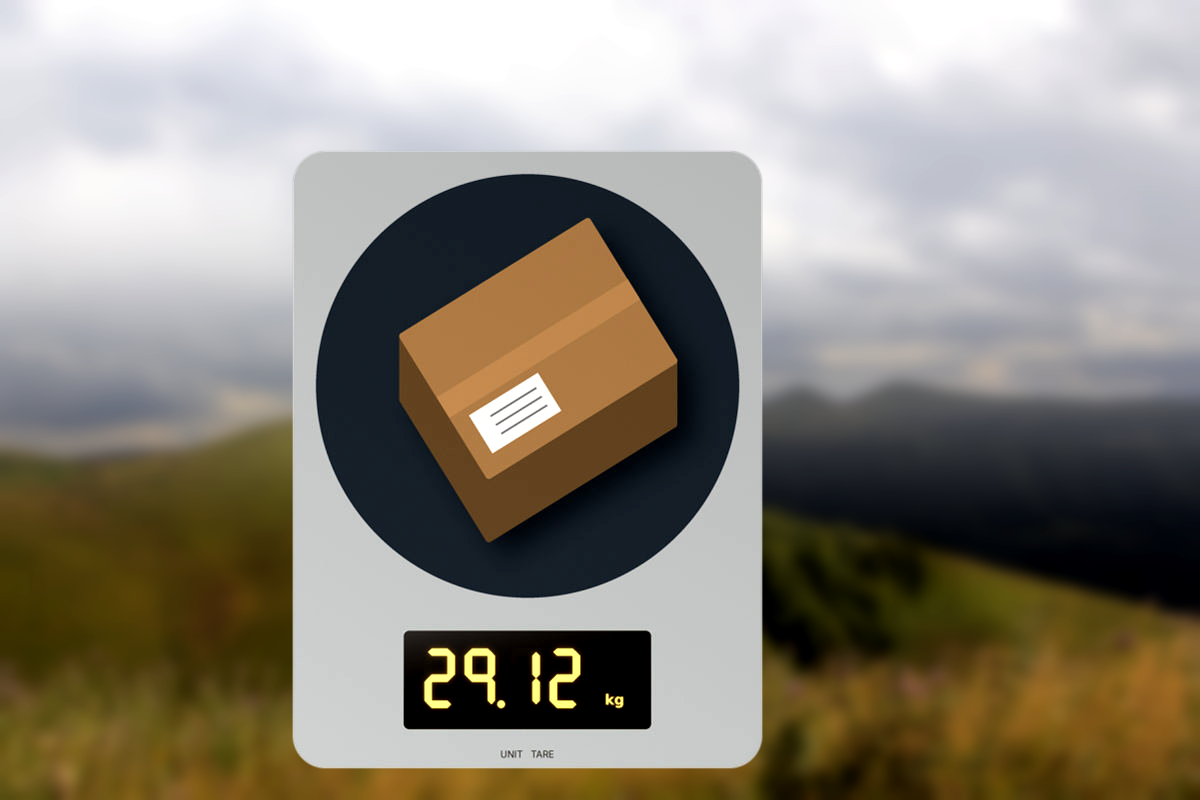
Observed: **29.12** kg
